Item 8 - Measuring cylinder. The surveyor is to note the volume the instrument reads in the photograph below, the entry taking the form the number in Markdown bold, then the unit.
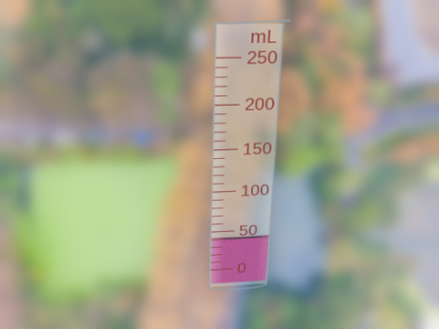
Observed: **40** mL
